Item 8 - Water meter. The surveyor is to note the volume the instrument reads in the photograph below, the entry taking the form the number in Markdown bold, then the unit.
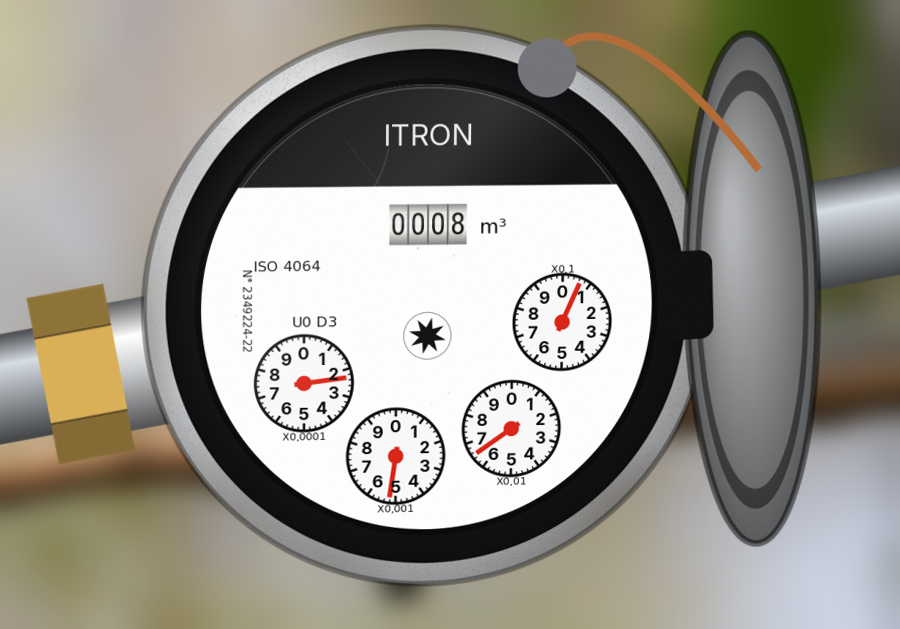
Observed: **8.0652** m³
